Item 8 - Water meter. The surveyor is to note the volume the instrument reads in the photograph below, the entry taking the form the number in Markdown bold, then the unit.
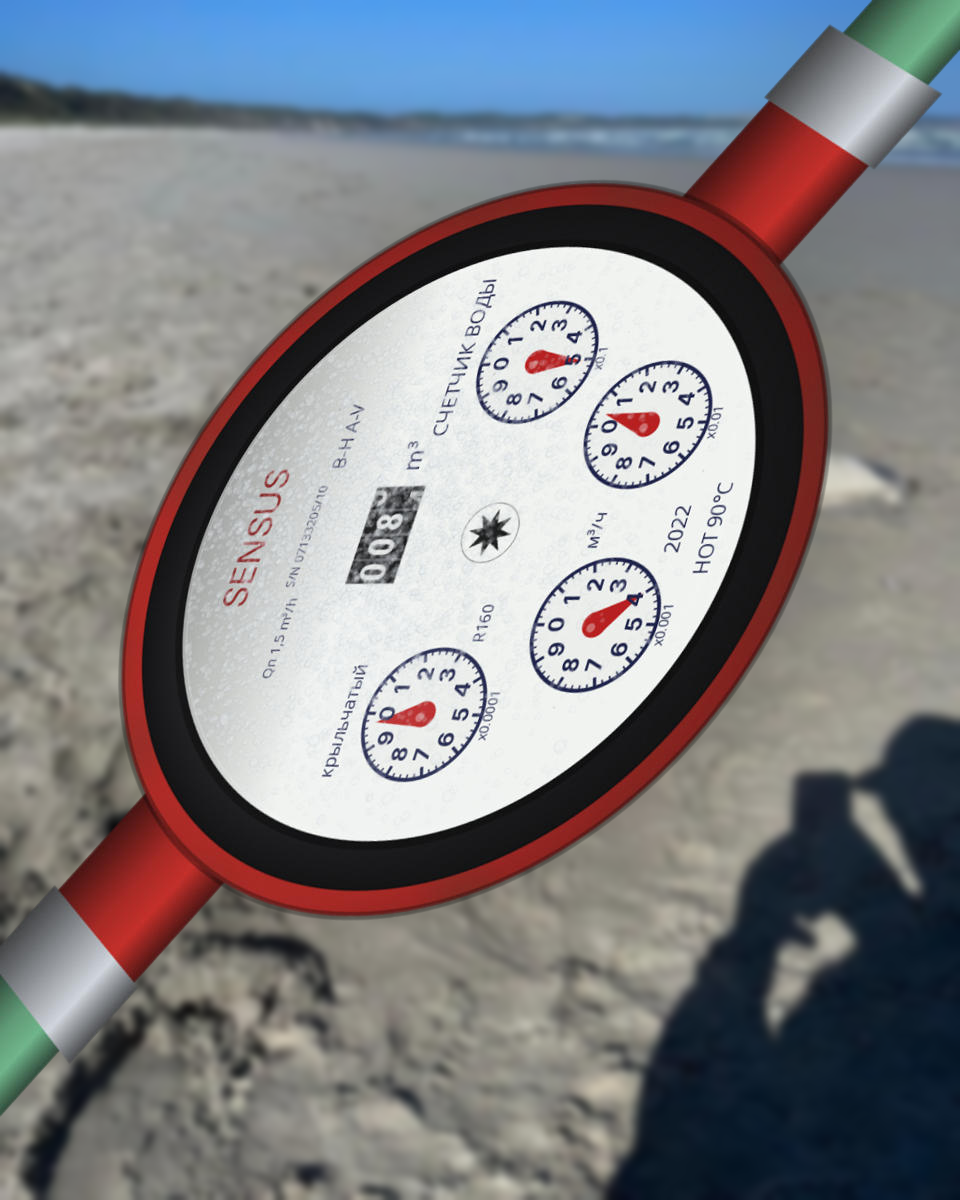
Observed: **83.5039** m³
